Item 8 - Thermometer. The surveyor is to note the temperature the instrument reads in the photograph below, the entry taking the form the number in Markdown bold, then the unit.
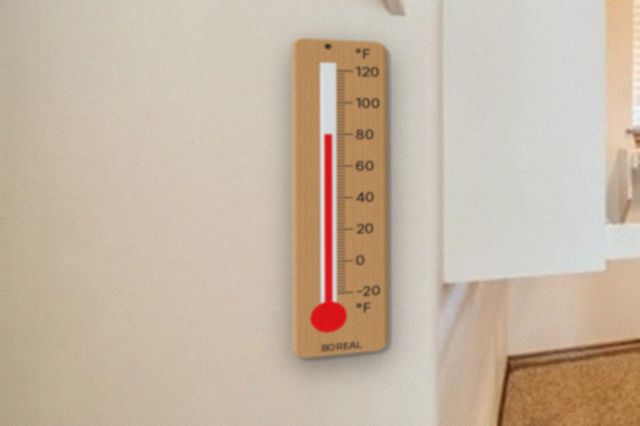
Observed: **80** °F
